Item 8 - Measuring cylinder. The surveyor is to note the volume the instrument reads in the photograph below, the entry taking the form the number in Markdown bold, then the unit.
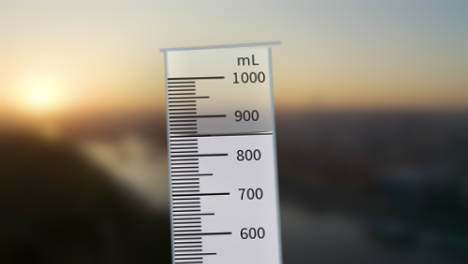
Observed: **850** mL
